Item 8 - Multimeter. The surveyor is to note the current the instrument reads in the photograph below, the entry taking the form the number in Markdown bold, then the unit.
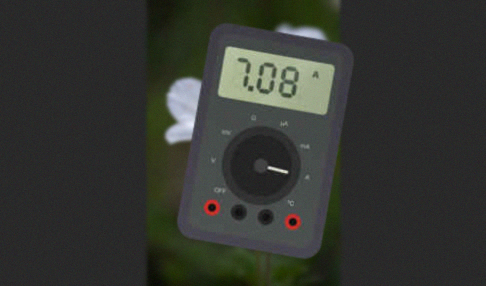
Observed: **7.08** A
